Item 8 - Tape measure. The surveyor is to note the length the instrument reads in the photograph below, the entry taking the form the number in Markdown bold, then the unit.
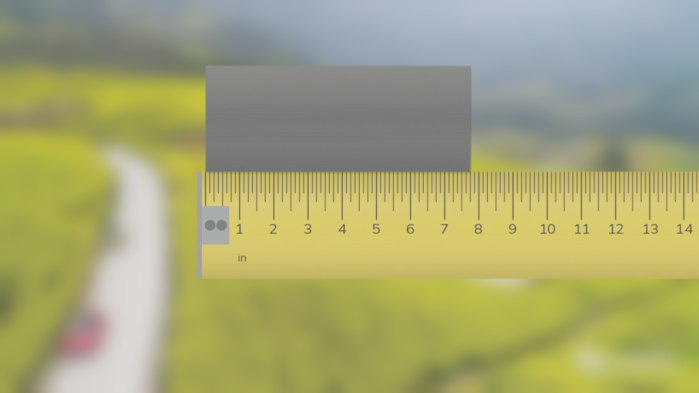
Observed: **7.75** in
